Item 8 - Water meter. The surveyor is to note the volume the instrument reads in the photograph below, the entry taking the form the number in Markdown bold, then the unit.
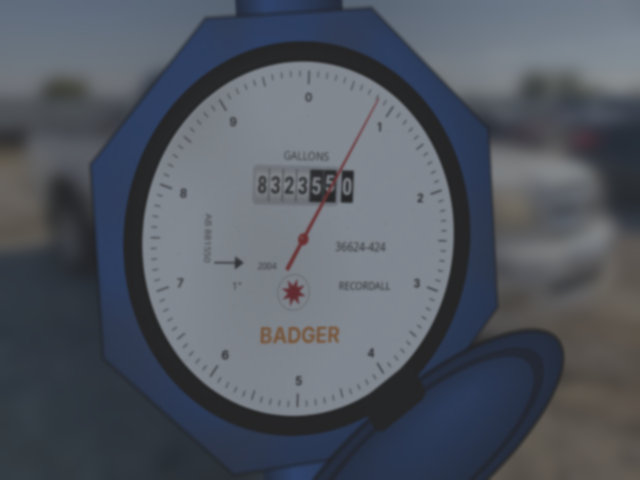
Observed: **8323550.8** gal
